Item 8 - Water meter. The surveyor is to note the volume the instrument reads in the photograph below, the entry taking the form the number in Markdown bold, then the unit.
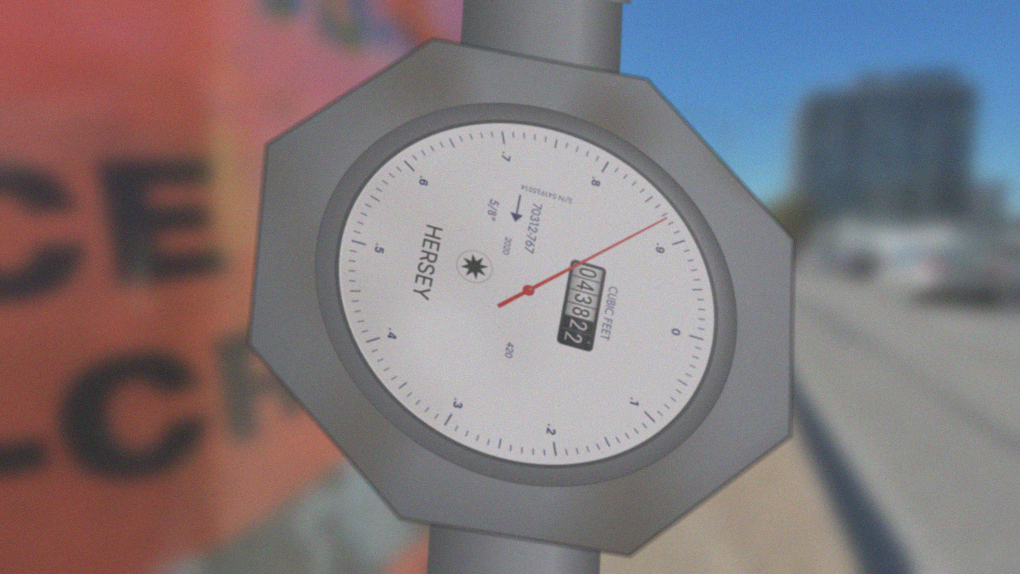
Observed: **43821.87** ft³
